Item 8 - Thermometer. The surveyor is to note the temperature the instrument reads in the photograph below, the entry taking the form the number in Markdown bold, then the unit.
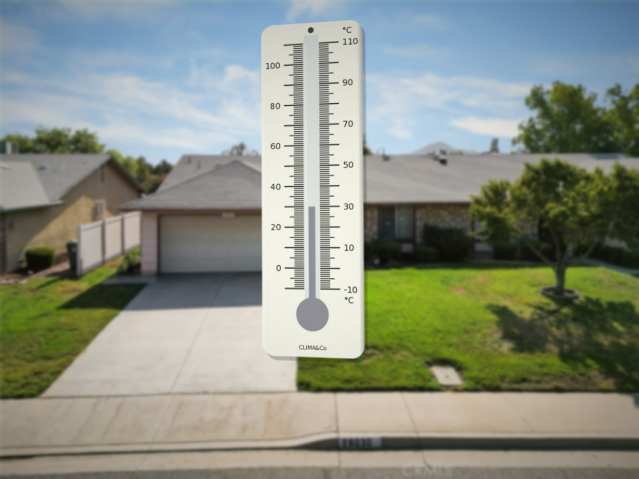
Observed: **30** °C
